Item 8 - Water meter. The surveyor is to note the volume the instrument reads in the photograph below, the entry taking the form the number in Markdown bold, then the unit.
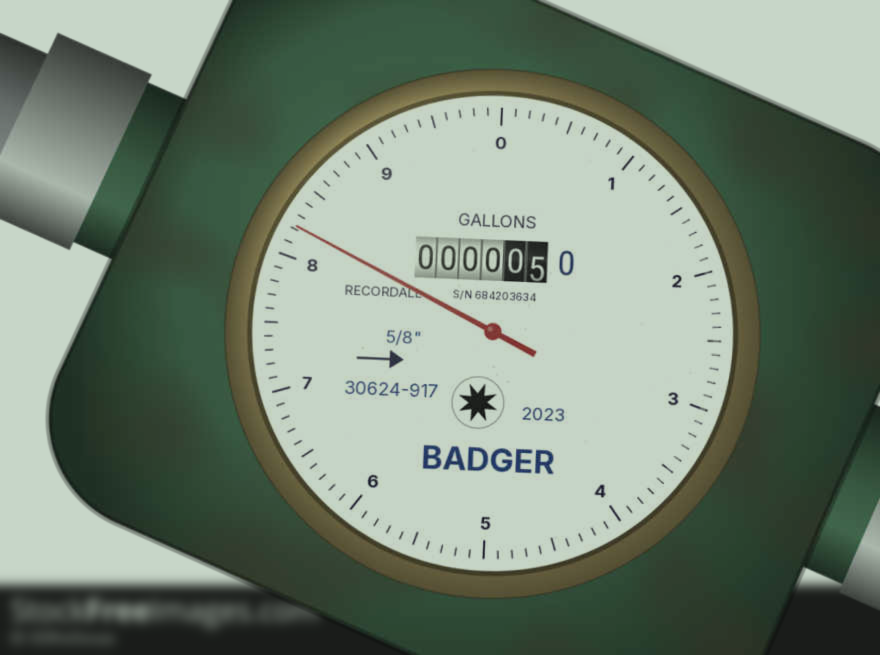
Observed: **48.2** gal
